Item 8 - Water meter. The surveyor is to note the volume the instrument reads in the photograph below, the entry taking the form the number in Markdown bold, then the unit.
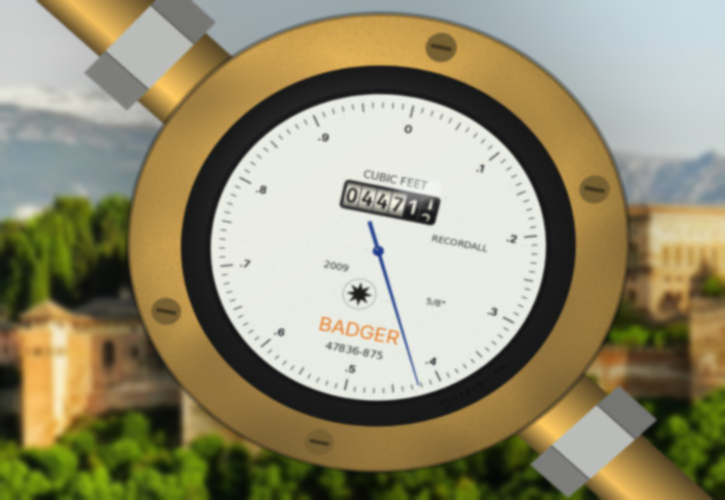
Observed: **44711.42** ft³
